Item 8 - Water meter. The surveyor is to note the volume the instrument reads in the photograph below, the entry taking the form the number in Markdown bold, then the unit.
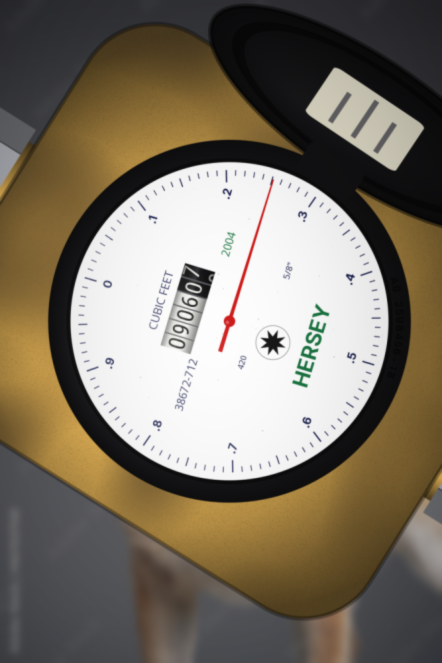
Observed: **90607.25** ft³
